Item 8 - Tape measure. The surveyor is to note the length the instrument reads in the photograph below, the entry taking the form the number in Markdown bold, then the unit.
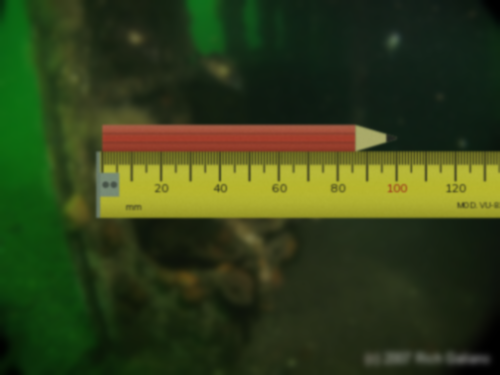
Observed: **100** mm
